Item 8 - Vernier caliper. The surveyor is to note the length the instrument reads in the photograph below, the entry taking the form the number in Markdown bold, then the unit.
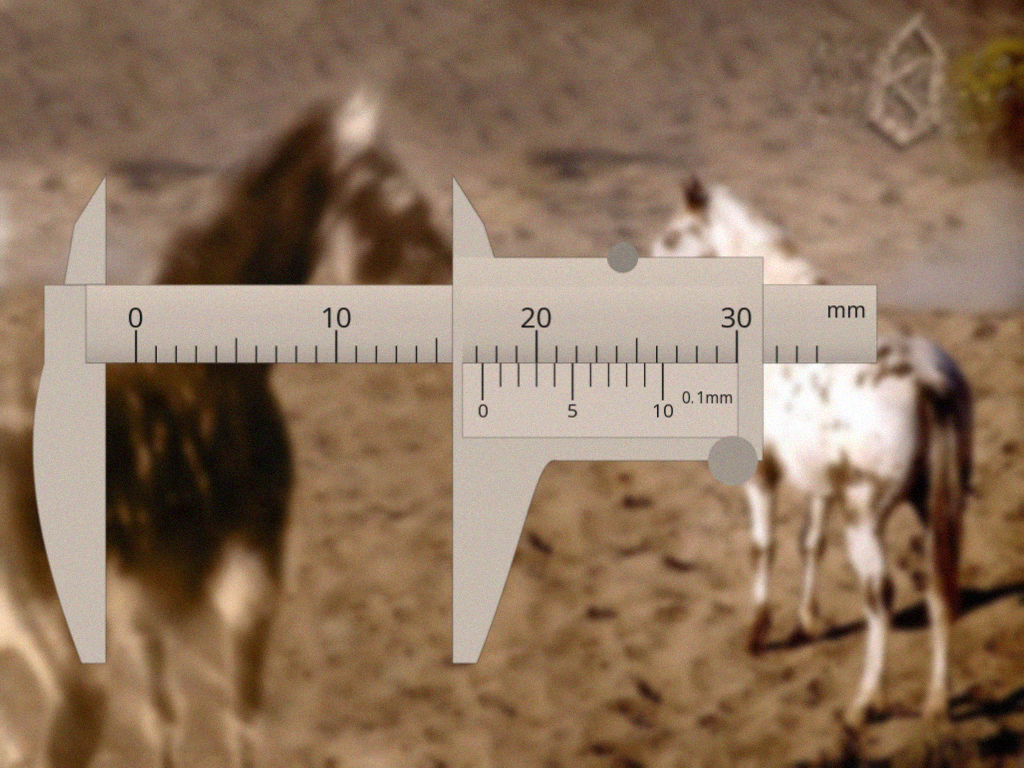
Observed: **17.3** mm
